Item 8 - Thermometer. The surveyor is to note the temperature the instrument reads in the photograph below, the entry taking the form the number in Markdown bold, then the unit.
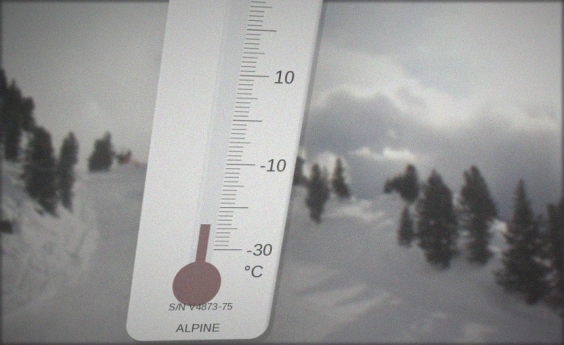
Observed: **-24** °C
